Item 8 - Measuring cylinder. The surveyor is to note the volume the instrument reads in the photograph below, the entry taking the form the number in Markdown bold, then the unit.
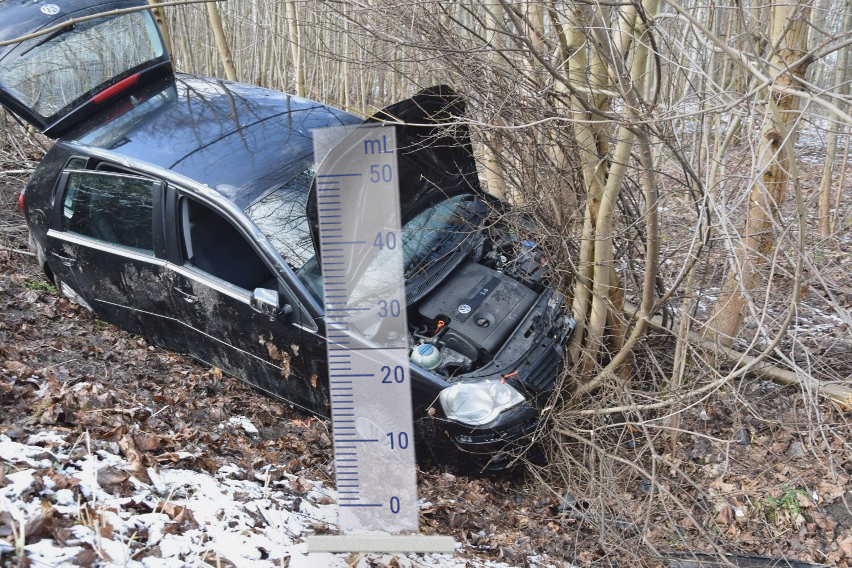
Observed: **24** mL
